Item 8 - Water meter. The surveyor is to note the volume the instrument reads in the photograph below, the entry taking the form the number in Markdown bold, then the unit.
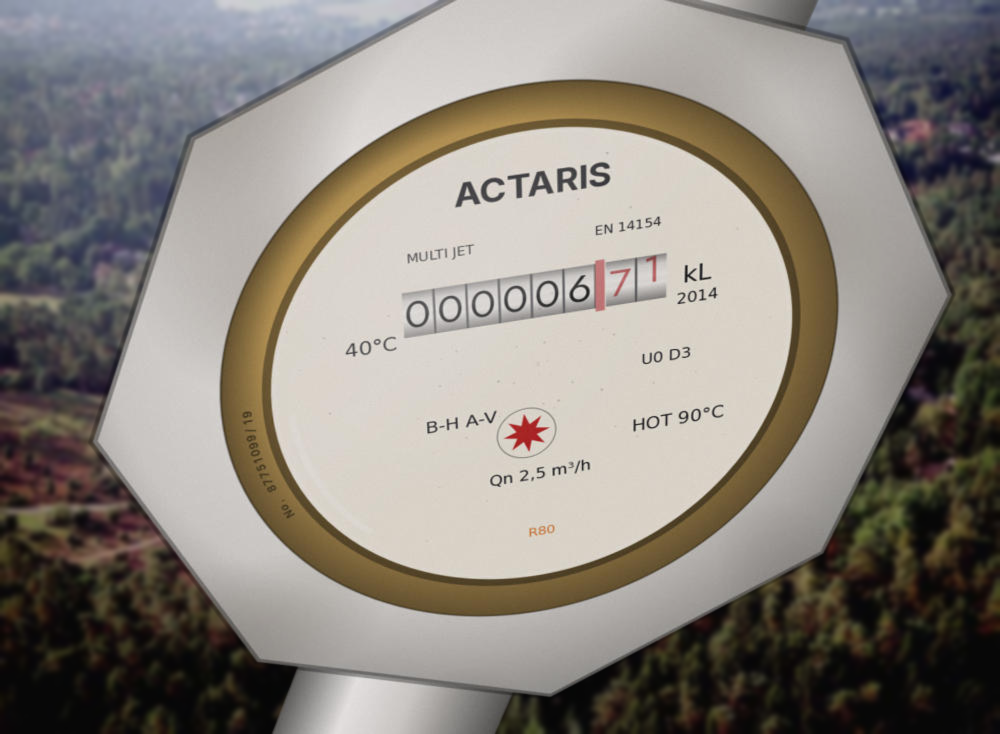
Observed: **6.71** kL
